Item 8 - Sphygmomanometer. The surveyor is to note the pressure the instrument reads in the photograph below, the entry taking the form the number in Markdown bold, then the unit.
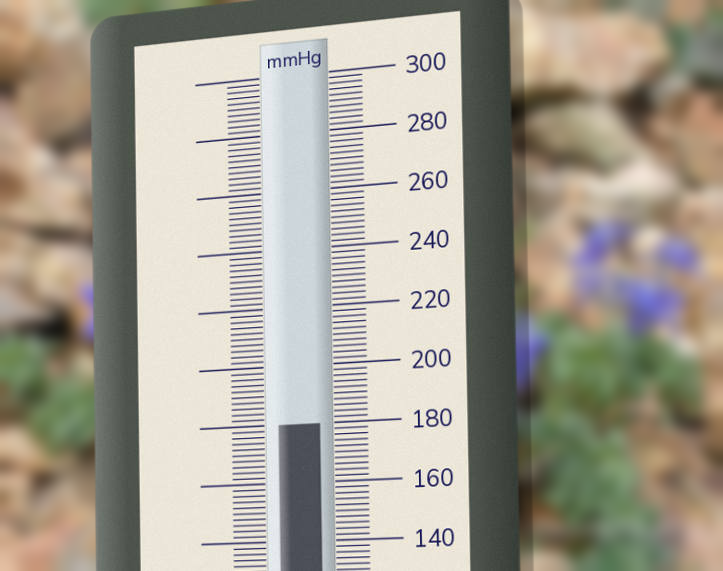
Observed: **180** mmHg
